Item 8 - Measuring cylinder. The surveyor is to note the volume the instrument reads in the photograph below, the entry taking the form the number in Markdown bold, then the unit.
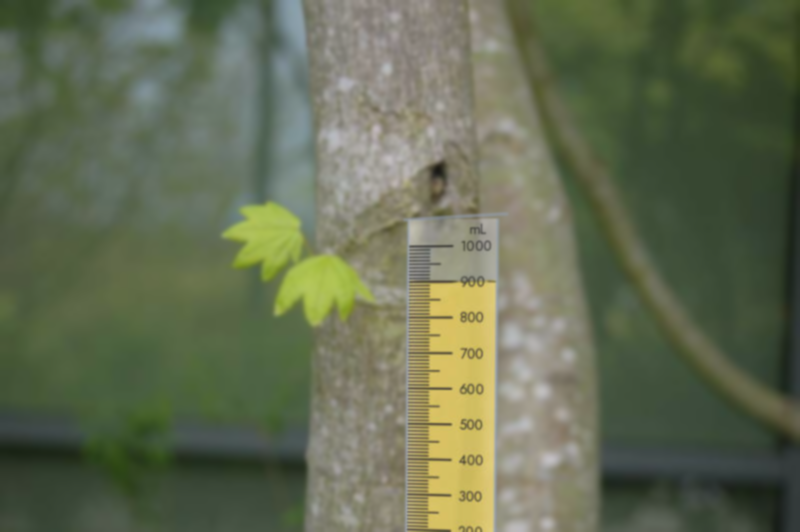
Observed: **900** mL
